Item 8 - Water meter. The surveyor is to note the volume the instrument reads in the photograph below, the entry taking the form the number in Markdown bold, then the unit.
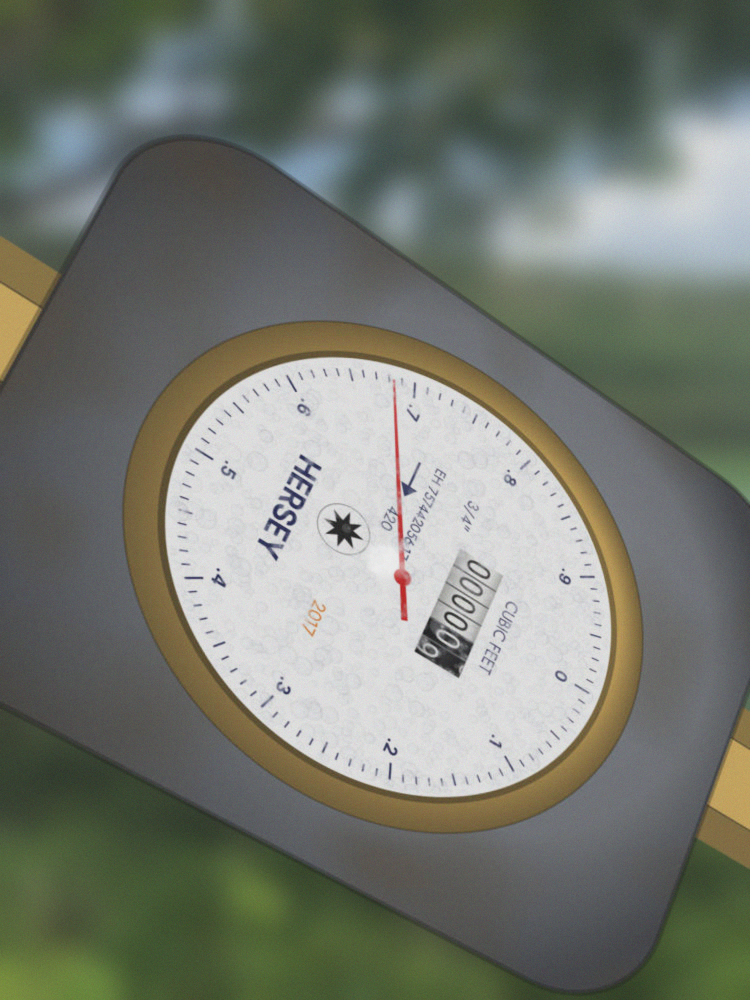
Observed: **8.68** ft³
